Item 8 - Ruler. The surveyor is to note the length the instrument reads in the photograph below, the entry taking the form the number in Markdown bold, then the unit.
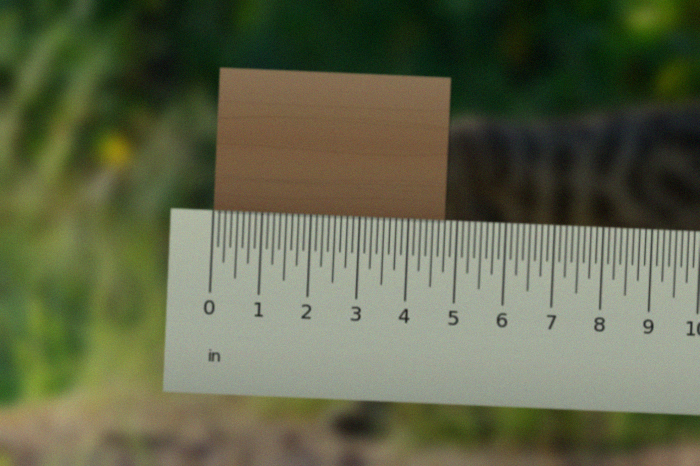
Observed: **4.75** in
